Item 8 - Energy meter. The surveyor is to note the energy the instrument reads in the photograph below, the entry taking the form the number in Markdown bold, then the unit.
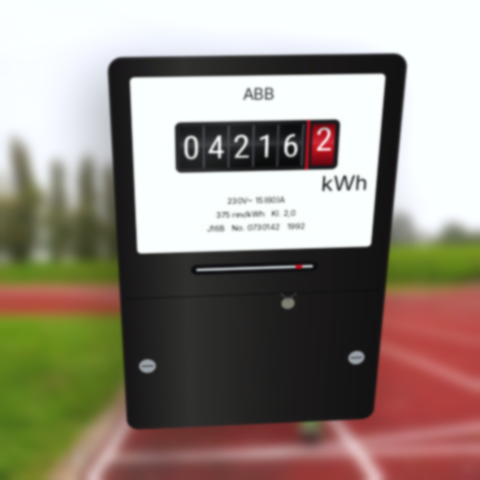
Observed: **4216.2** kWh
